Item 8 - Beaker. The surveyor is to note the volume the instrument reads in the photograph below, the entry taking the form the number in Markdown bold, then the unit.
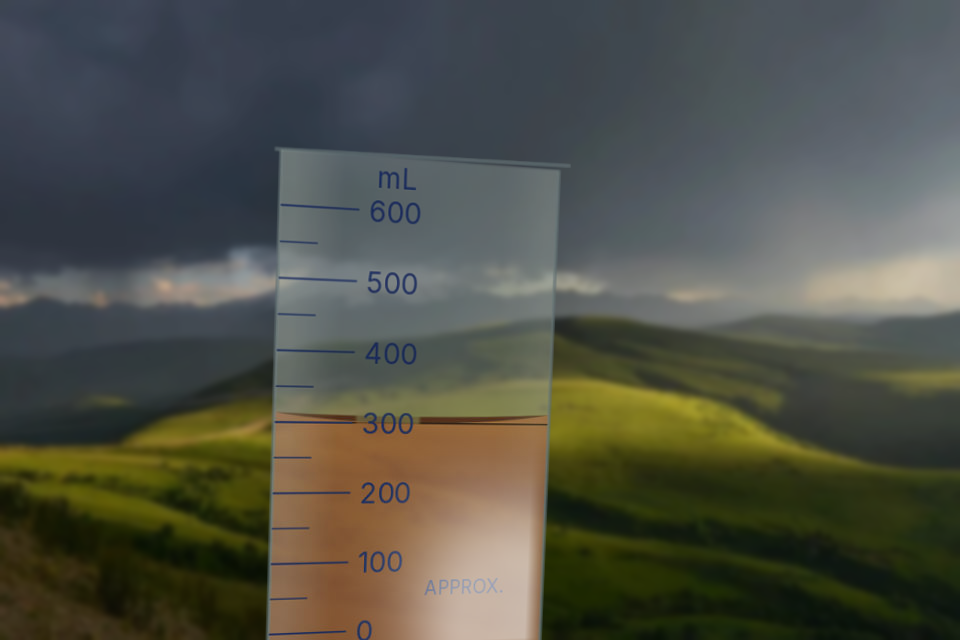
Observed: **300** mL
